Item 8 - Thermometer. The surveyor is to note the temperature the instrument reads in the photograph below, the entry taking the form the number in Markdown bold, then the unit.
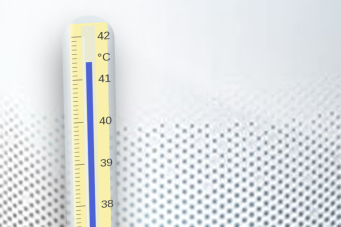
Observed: **41.4** °C
